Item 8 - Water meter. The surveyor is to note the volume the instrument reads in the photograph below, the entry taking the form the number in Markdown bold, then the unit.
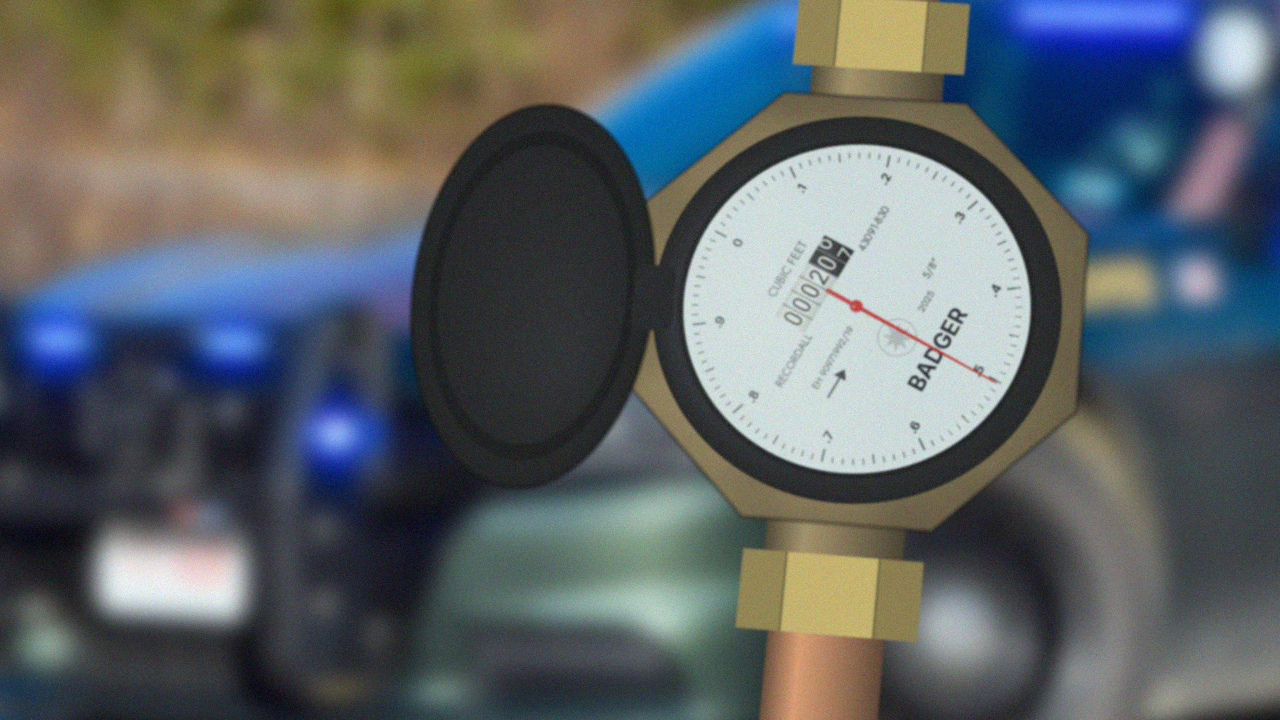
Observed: **206.50** ft³
